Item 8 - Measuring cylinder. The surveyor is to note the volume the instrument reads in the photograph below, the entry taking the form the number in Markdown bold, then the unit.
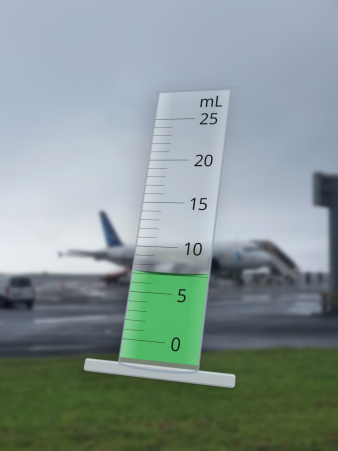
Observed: **7** mL
